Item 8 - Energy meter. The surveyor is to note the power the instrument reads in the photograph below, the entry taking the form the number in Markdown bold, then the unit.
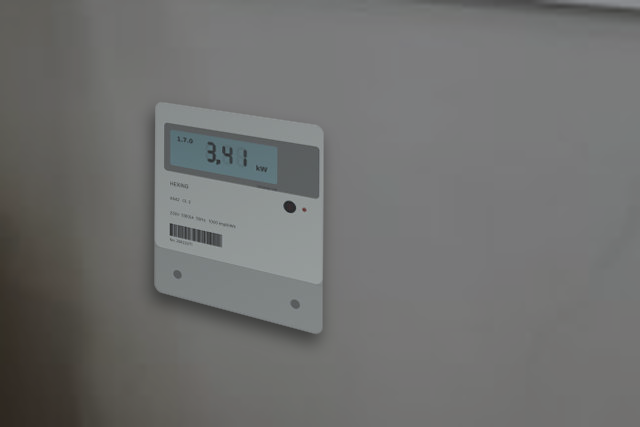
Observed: **3.41** kW
